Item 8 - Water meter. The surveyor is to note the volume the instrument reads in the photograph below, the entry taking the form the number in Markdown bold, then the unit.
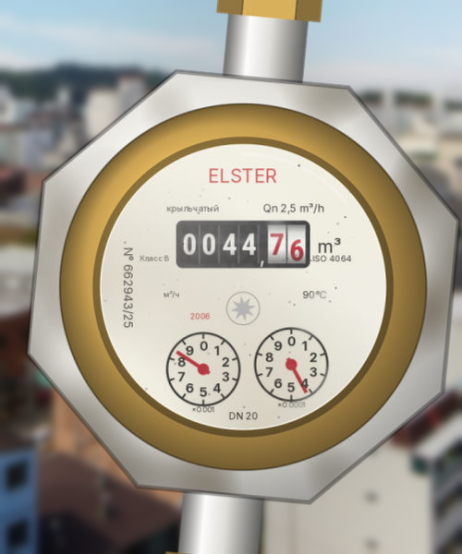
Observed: **44.7584** m³
